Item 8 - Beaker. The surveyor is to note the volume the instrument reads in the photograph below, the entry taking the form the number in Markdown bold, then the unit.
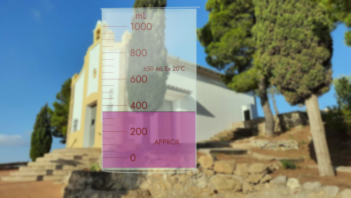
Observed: **350** mL
